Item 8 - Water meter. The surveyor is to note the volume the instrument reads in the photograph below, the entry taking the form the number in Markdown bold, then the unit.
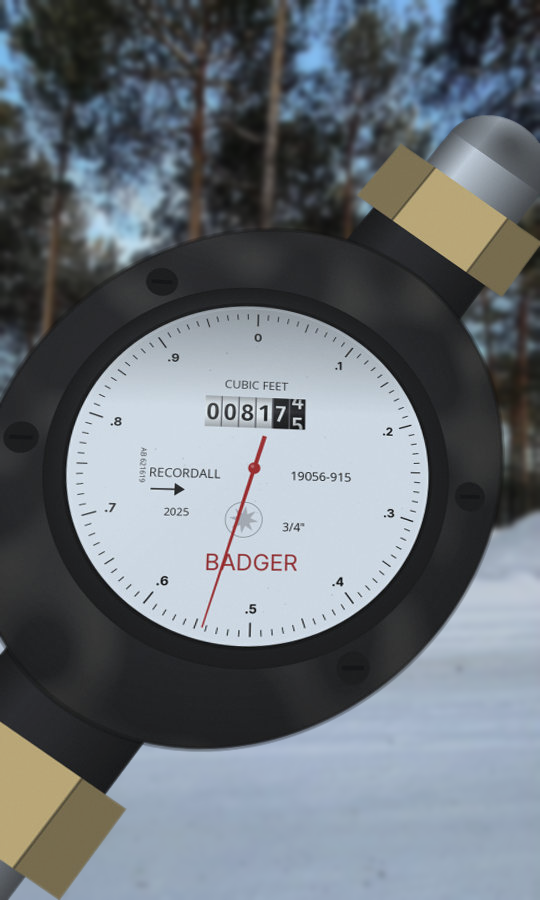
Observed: **8174.54** ft³
